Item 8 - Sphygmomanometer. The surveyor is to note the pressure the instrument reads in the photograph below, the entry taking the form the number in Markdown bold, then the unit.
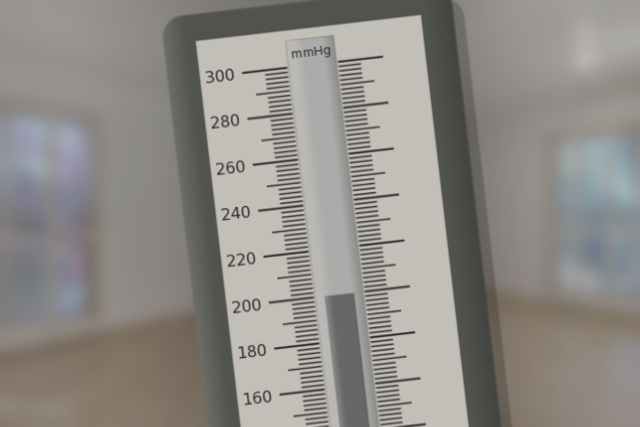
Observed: **200** mmHg
